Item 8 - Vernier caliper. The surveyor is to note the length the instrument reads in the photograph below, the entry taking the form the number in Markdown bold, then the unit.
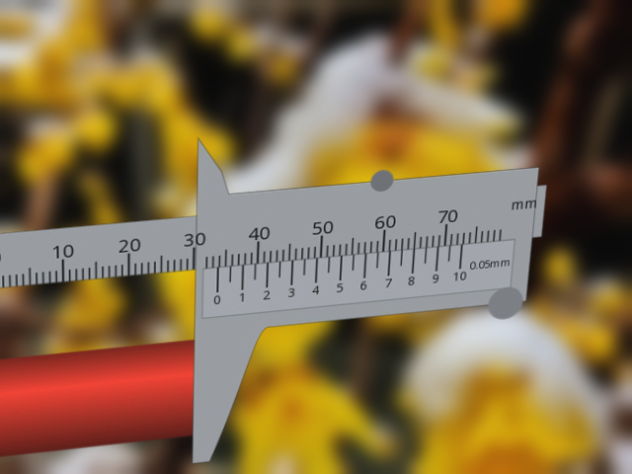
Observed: **33.8** mm
